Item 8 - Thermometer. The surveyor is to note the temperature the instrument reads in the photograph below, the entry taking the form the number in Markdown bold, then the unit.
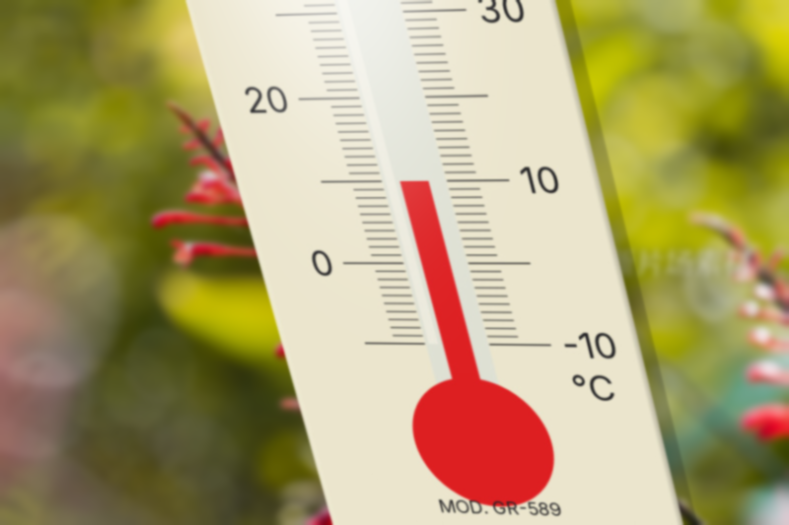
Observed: **10** °C
